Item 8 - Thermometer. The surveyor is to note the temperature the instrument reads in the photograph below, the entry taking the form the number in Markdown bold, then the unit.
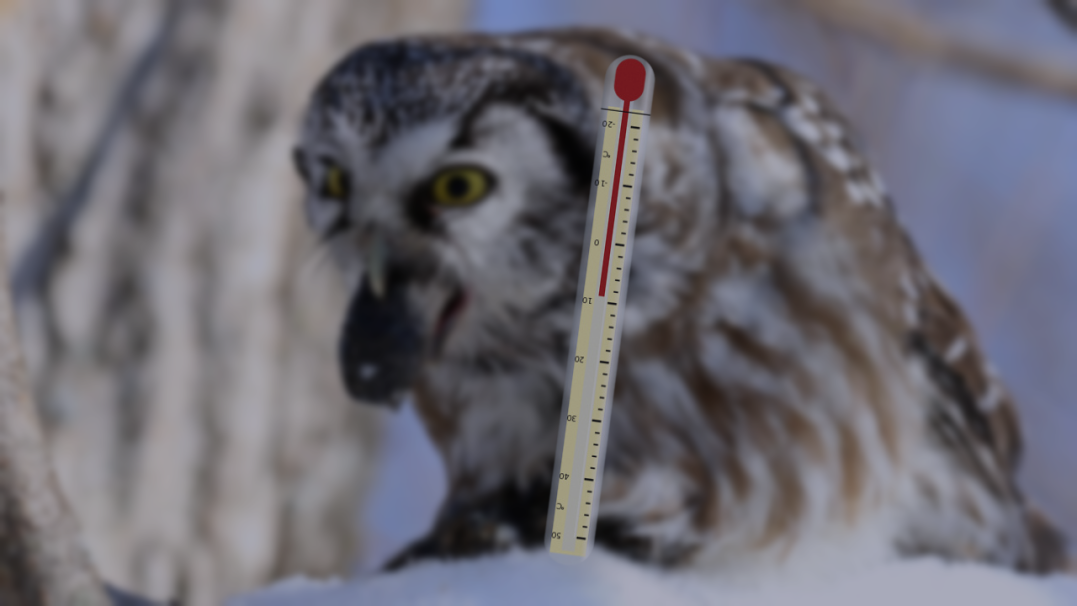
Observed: **9** °C
